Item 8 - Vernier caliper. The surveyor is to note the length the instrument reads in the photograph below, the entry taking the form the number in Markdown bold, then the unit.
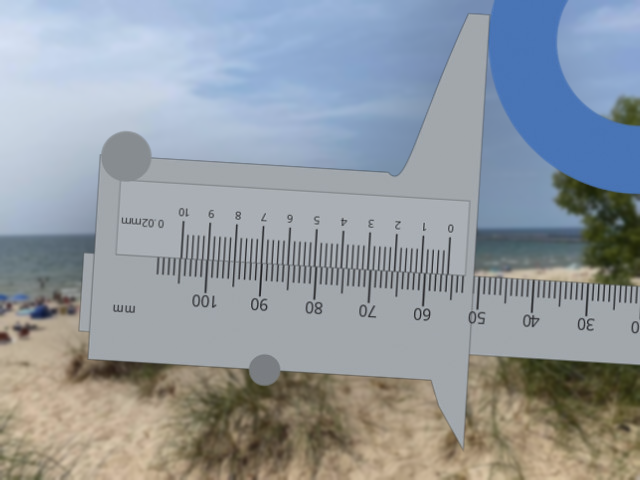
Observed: **55.8** mm
